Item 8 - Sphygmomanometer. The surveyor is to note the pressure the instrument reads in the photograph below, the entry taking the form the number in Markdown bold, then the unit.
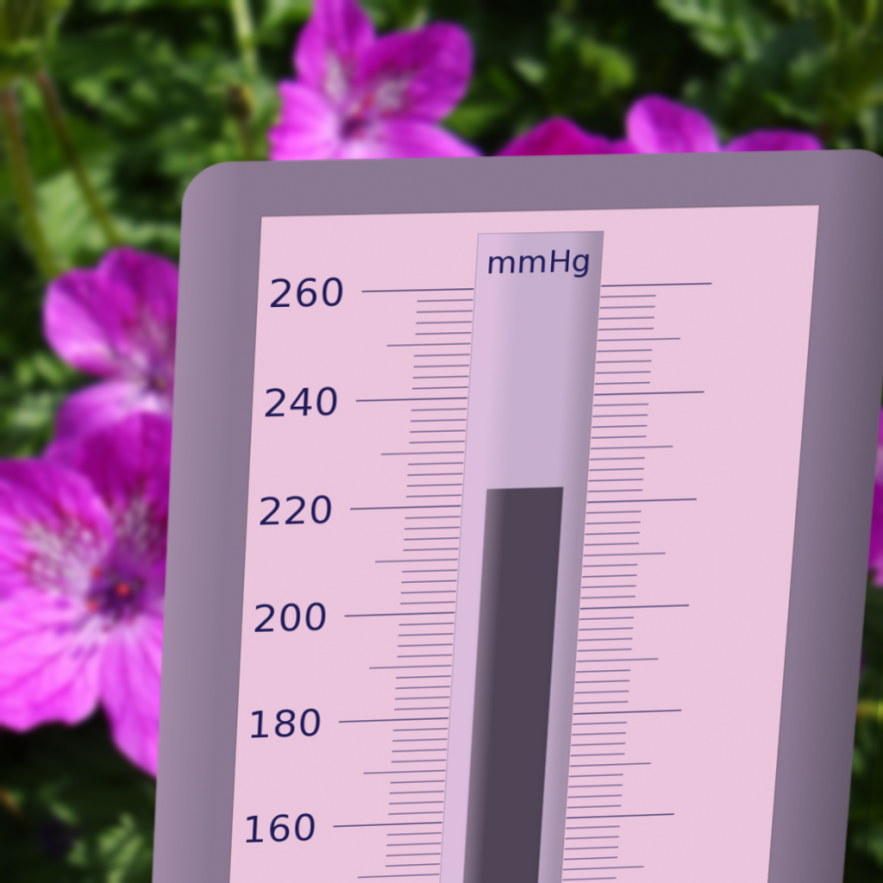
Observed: **223** mmHg
